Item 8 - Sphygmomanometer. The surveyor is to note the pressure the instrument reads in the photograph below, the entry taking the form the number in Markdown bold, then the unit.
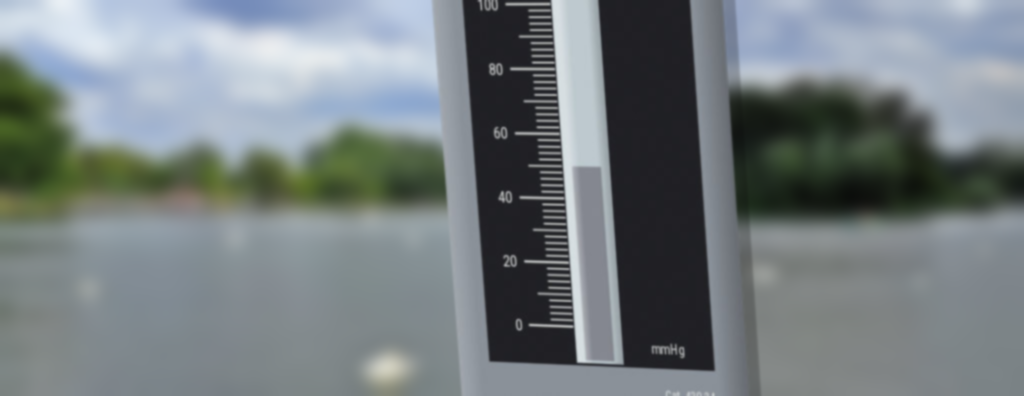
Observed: **50** mmHg
